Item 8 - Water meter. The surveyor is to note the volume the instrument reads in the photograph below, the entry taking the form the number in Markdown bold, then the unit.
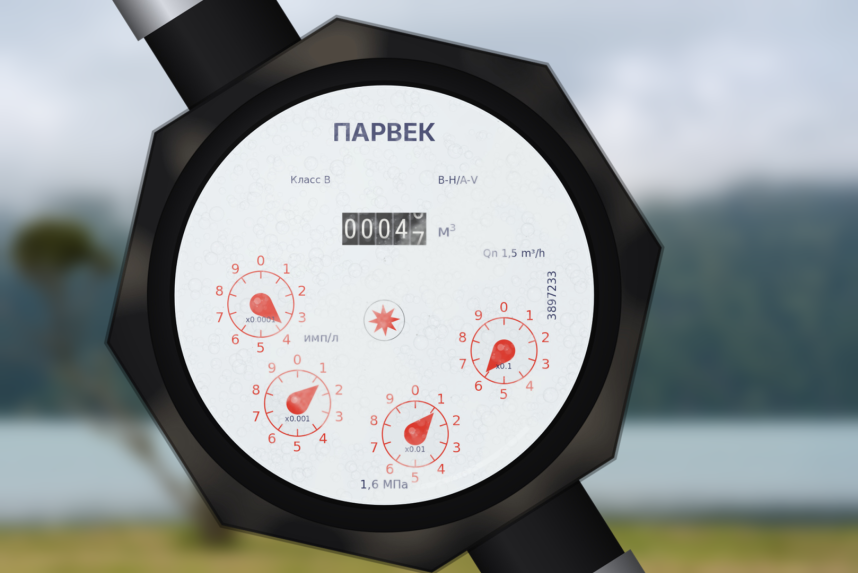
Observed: **46.6113** m³
